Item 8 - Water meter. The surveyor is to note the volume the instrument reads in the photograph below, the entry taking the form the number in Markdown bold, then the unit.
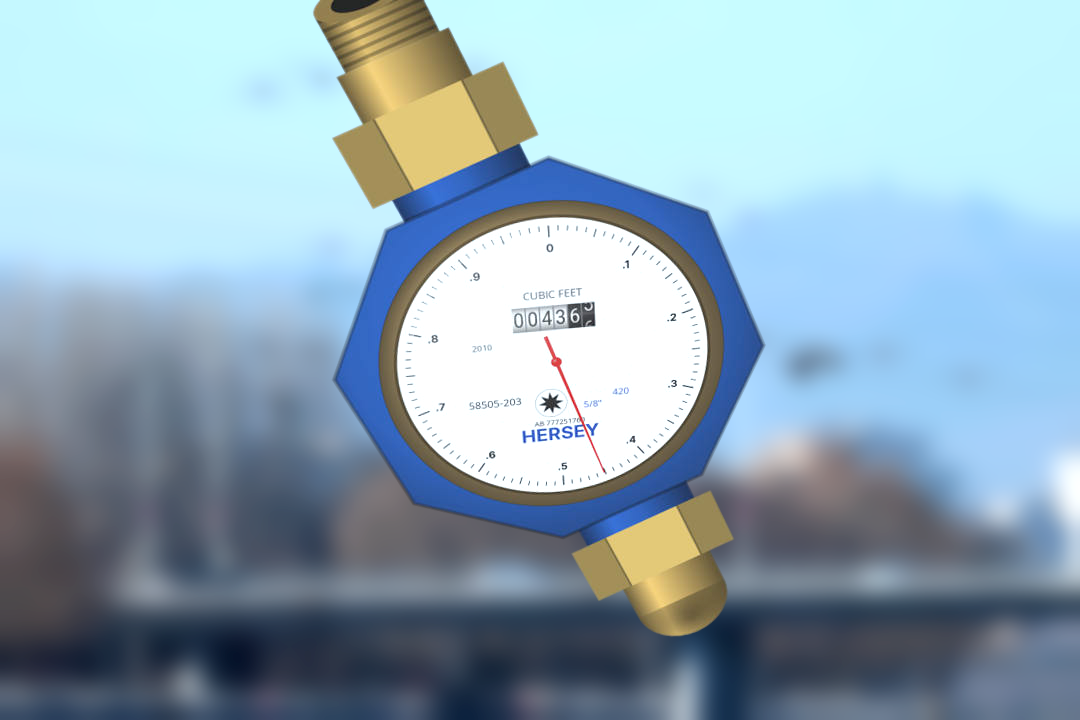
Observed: **4365.45** ft³
